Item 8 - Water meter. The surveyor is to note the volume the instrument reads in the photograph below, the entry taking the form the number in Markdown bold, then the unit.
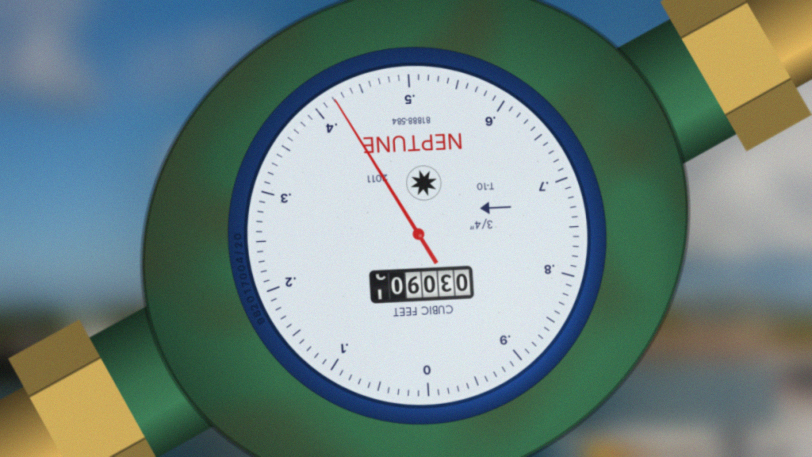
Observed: **30901.42** ft³
